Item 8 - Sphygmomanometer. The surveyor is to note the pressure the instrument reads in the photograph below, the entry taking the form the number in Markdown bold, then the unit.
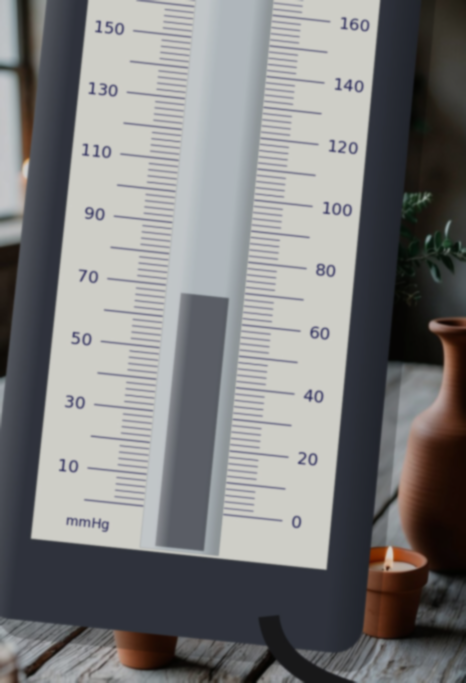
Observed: **68** mmHg
